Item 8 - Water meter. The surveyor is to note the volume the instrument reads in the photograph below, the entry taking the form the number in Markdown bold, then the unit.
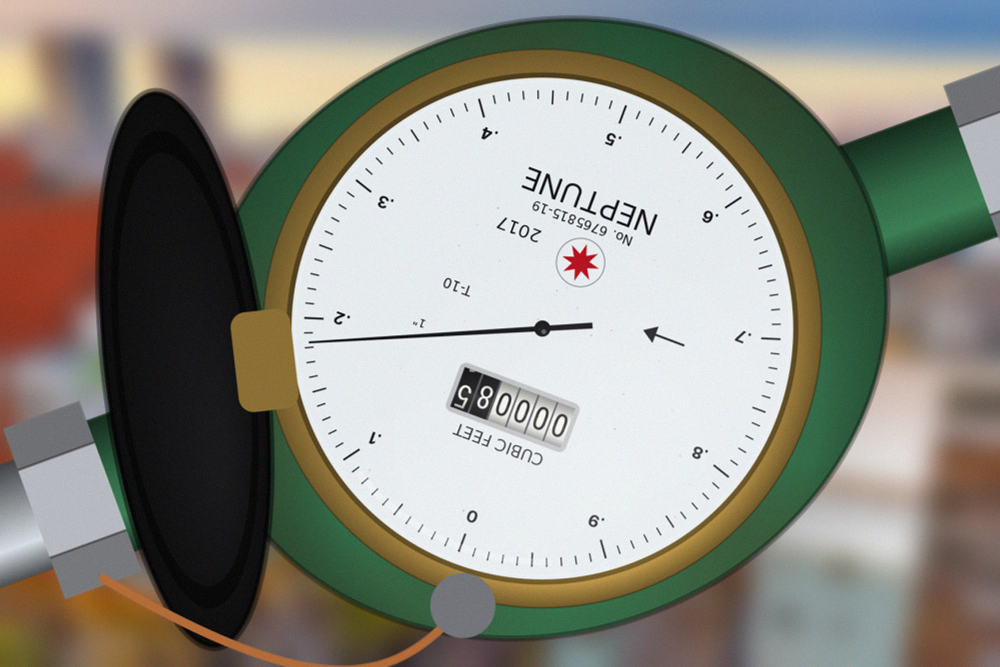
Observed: **85.18** ft³
